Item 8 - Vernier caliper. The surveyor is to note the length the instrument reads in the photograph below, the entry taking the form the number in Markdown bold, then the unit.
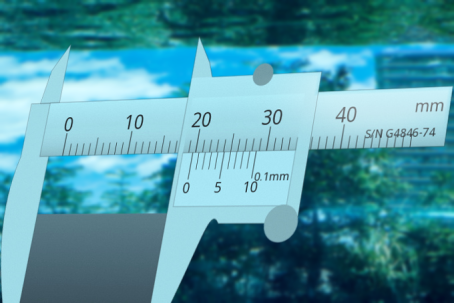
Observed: **19.6** mm
